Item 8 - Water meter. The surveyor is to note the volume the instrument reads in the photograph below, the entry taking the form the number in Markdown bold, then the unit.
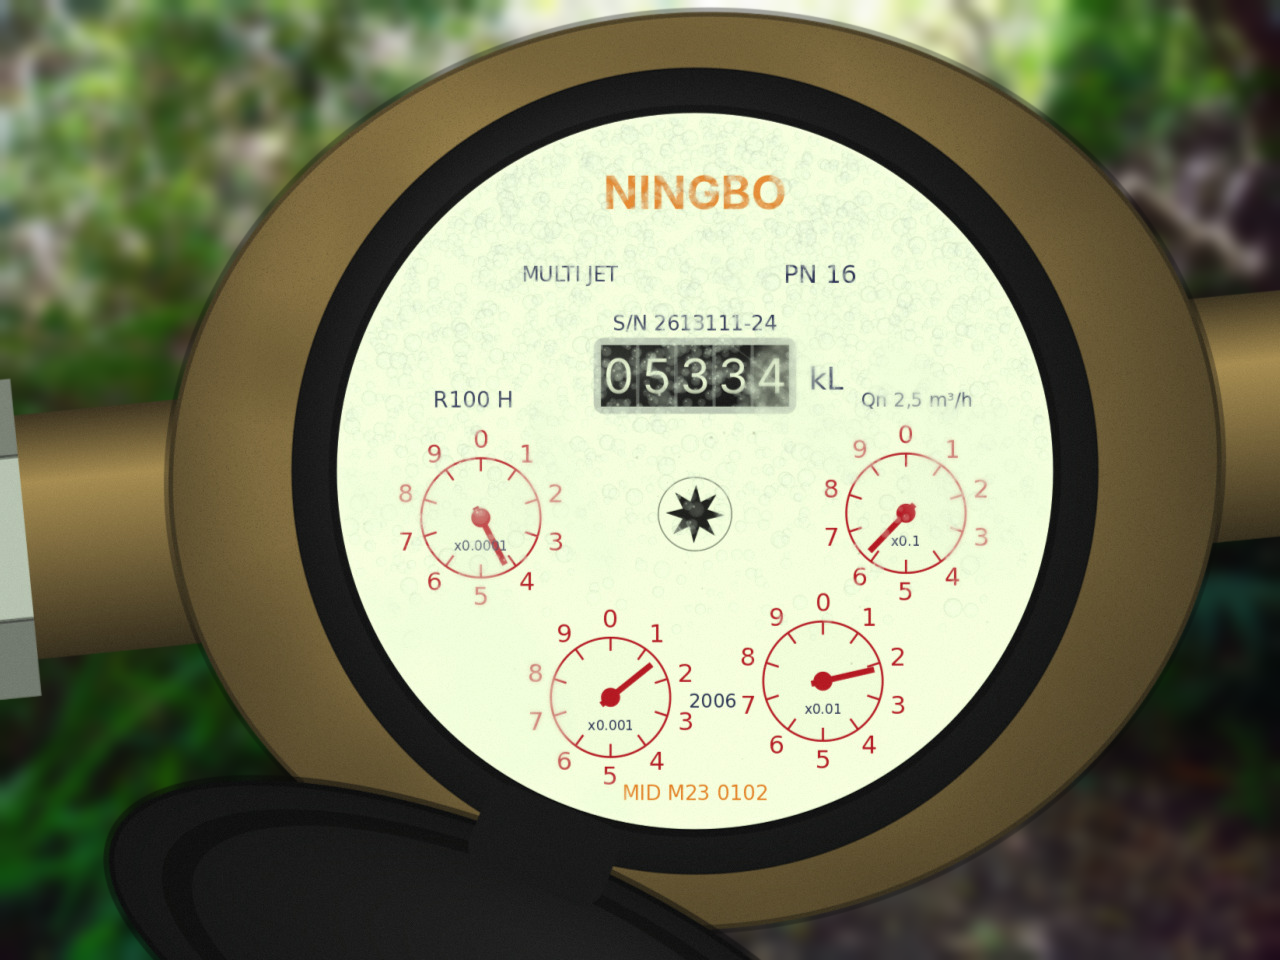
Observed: **5334.6214** kL
